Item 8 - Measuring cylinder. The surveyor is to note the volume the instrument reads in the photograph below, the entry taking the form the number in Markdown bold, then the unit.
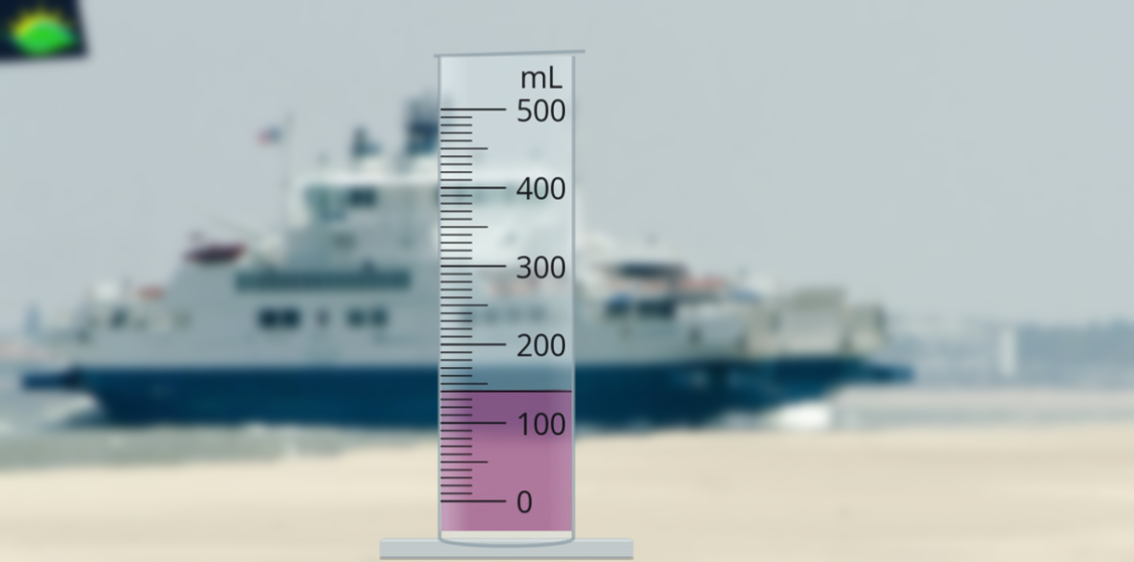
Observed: **140** mL
